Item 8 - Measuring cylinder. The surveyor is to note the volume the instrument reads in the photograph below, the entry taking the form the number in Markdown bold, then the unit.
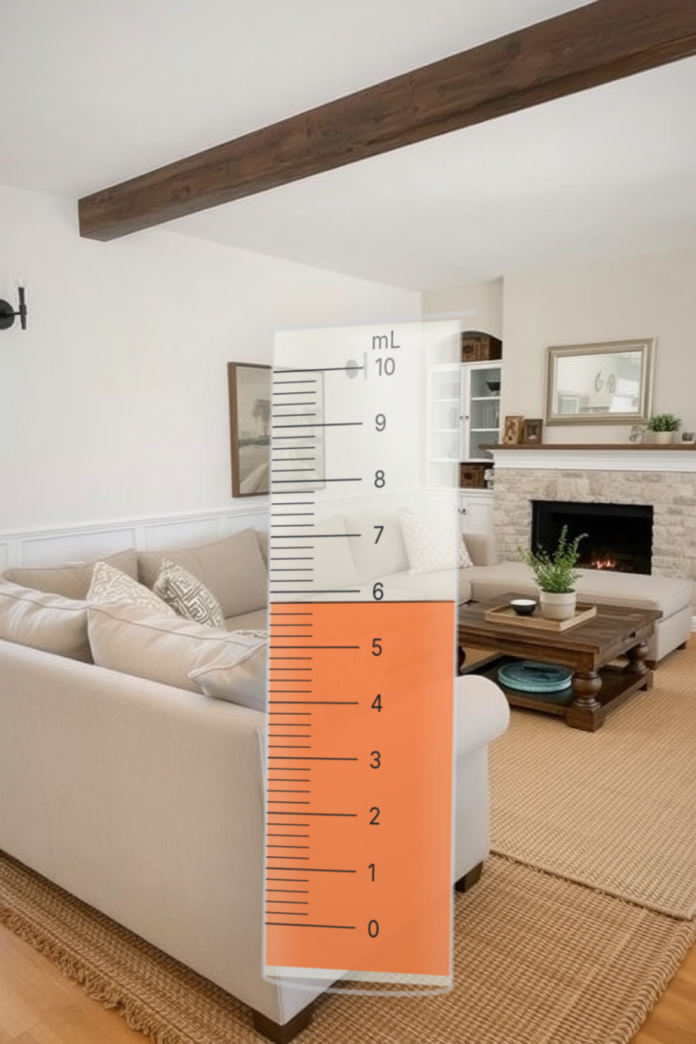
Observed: **5.8** mL
